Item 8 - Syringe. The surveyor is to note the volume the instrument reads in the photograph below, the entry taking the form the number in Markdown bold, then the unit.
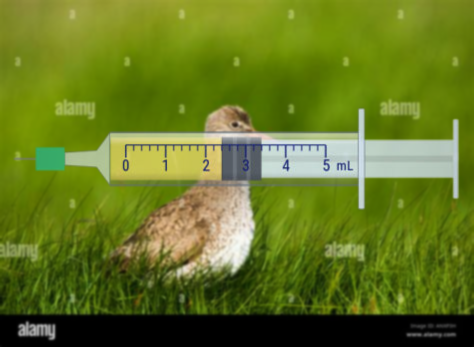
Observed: **2.4** mL
